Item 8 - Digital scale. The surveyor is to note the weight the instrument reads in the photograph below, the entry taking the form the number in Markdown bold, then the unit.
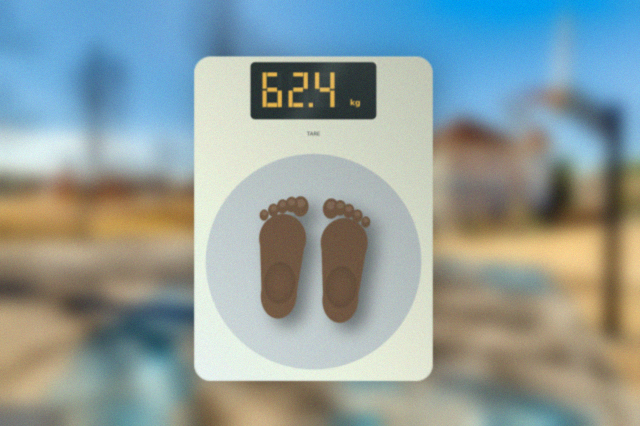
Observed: **62.4** kg
